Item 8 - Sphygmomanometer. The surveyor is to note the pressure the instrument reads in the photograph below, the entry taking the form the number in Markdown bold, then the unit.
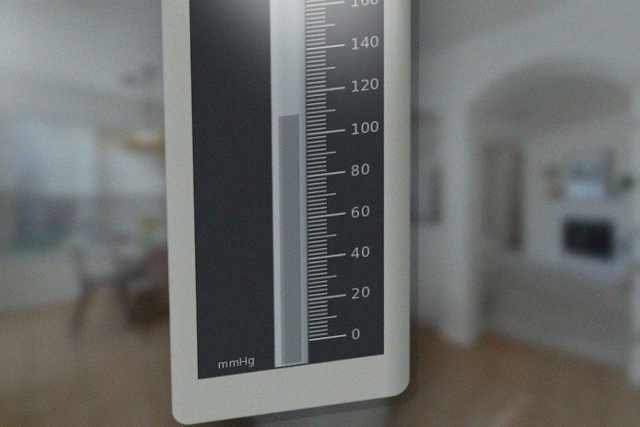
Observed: **110** mmHg
